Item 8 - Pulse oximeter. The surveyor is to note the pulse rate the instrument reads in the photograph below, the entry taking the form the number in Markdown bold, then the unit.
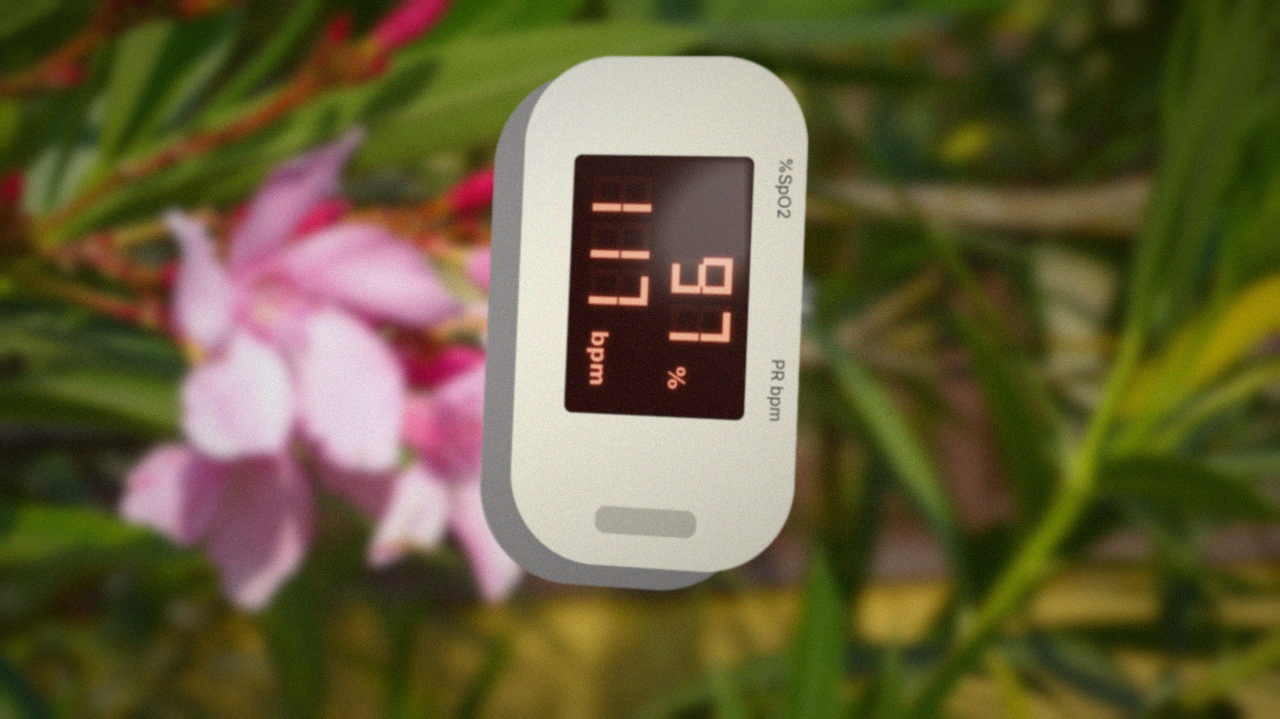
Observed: **117** bpm
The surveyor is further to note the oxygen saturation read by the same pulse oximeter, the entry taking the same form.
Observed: **97** %
